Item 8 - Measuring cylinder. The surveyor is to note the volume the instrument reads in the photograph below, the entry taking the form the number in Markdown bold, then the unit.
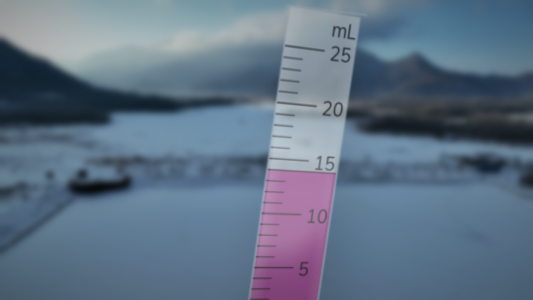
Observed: **14** mL
